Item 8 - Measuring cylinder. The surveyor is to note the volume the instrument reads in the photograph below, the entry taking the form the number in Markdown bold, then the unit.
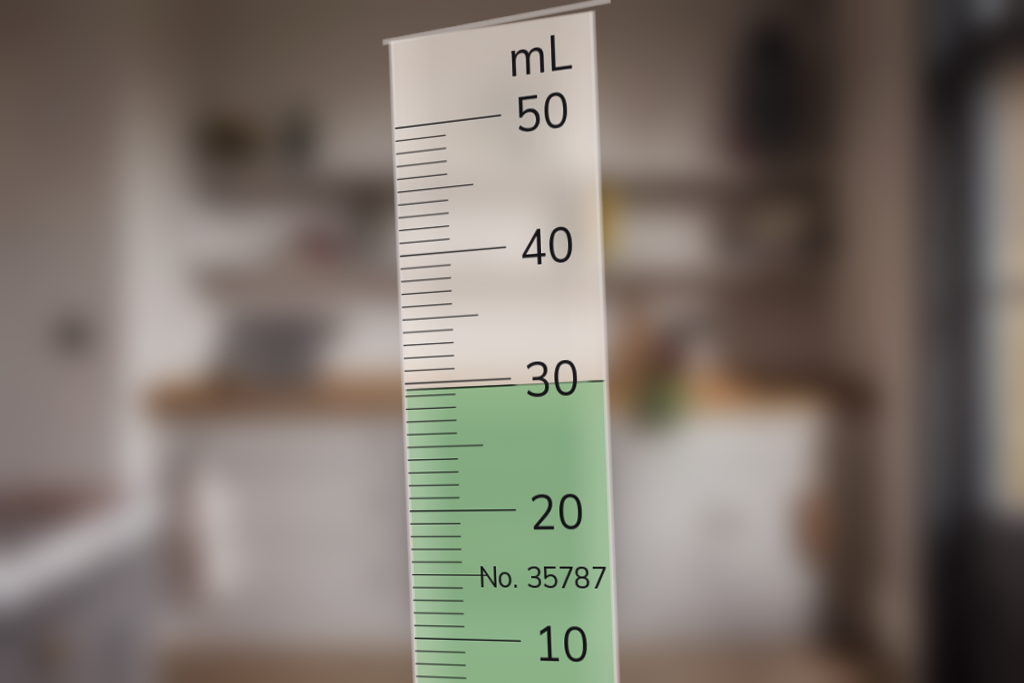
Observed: **29.5** mL
